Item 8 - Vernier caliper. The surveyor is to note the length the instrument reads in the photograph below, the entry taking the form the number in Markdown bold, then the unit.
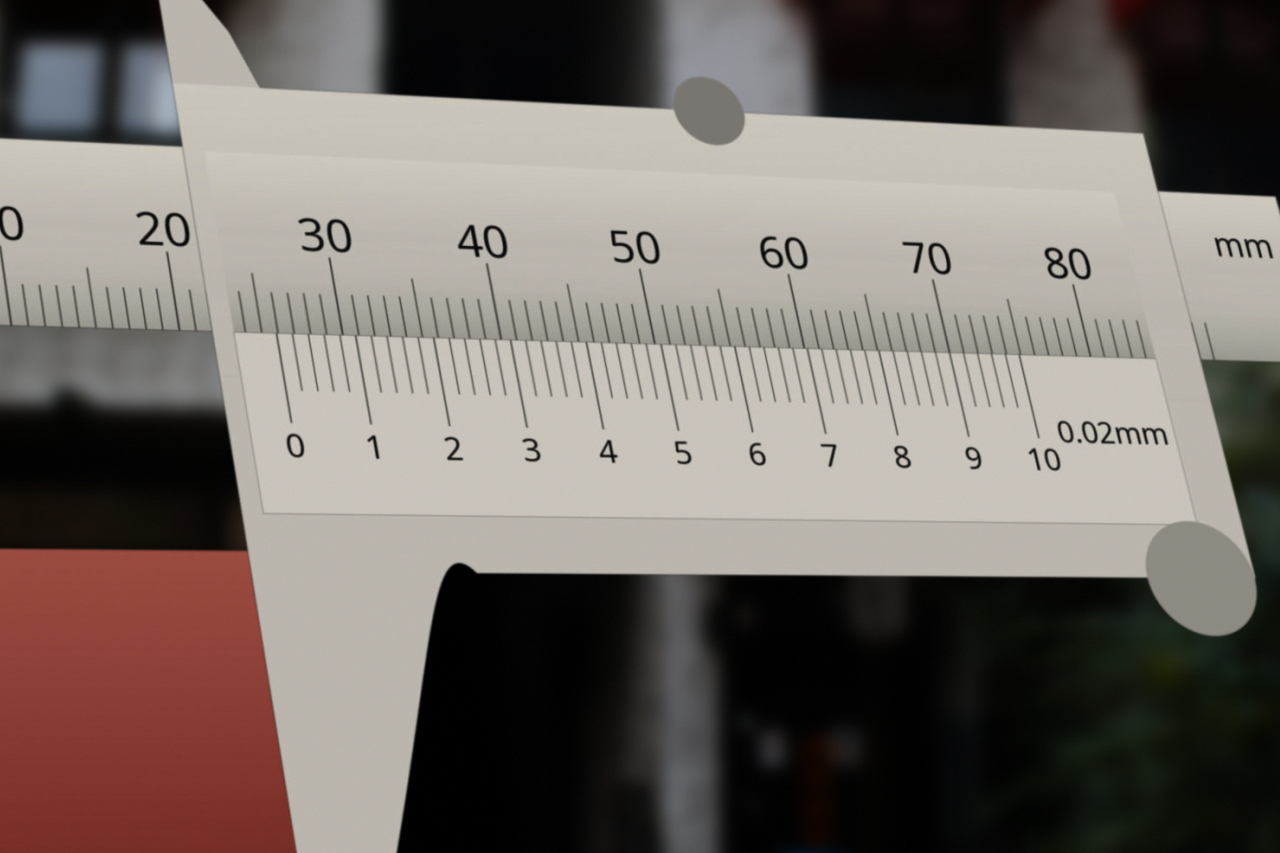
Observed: **25.9** mm
